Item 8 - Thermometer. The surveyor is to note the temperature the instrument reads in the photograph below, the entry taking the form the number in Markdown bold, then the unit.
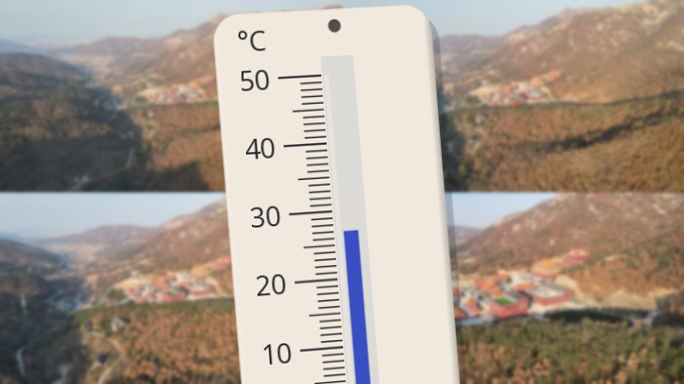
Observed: **27** °C
